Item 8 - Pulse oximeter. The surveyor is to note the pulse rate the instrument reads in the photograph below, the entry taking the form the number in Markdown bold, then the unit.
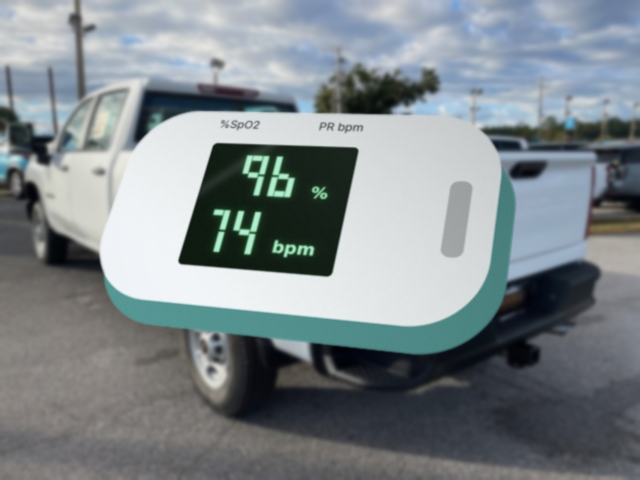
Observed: **74** bpm
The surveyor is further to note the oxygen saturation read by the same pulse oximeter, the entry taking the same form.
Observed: **96** %
